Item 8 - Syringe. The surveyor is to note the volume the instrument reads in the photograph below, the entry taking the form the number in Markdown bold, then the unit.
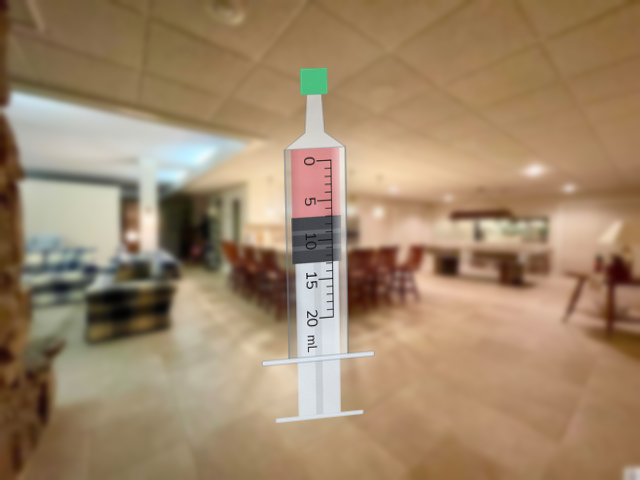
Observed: **7** mL
